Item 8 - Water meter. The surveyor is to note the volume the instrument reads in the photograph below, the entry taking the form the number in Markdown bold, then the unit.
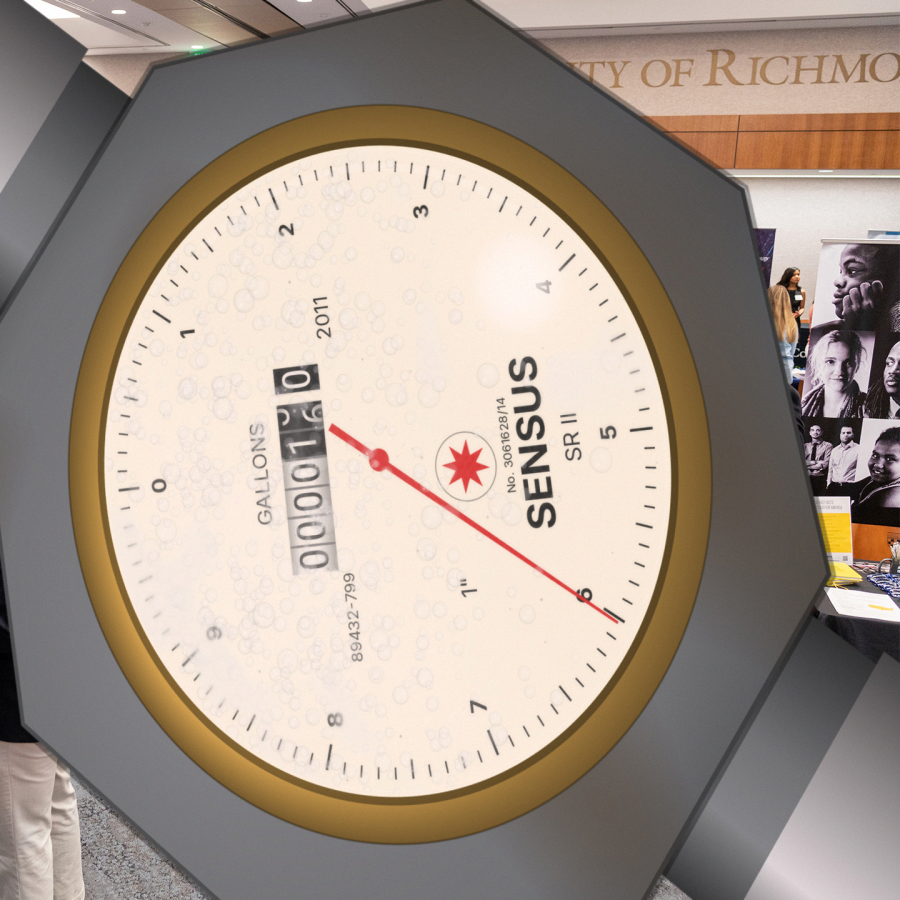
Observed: **156.0** gal
